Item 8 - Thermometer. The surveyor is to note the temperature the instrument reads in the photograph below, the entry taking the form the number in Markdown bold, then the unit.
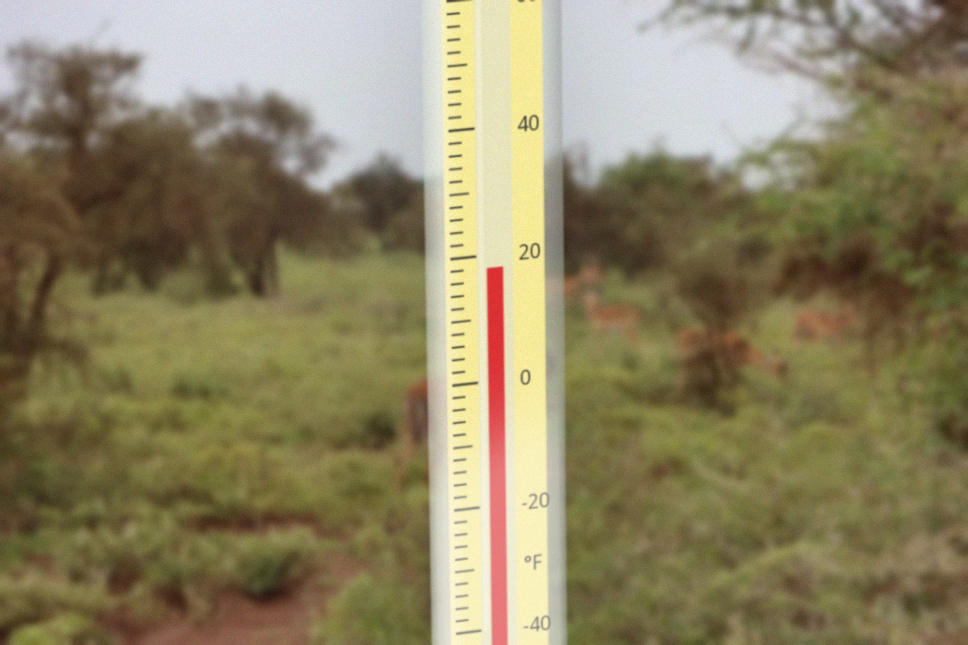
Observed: **18** °F
